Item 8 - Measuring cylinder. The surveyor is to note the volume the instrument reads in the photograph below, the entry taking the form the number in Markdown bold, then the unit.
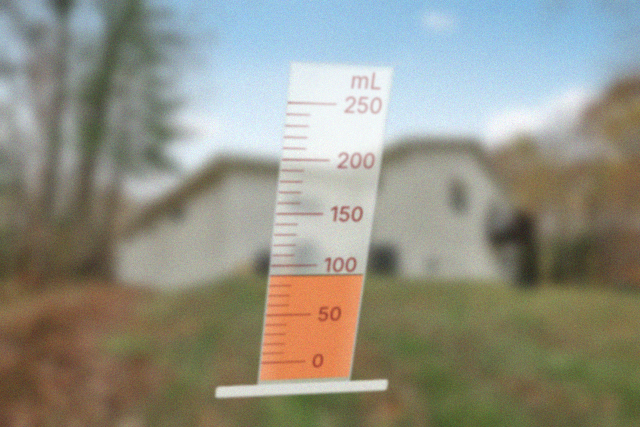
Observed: **90** mL
